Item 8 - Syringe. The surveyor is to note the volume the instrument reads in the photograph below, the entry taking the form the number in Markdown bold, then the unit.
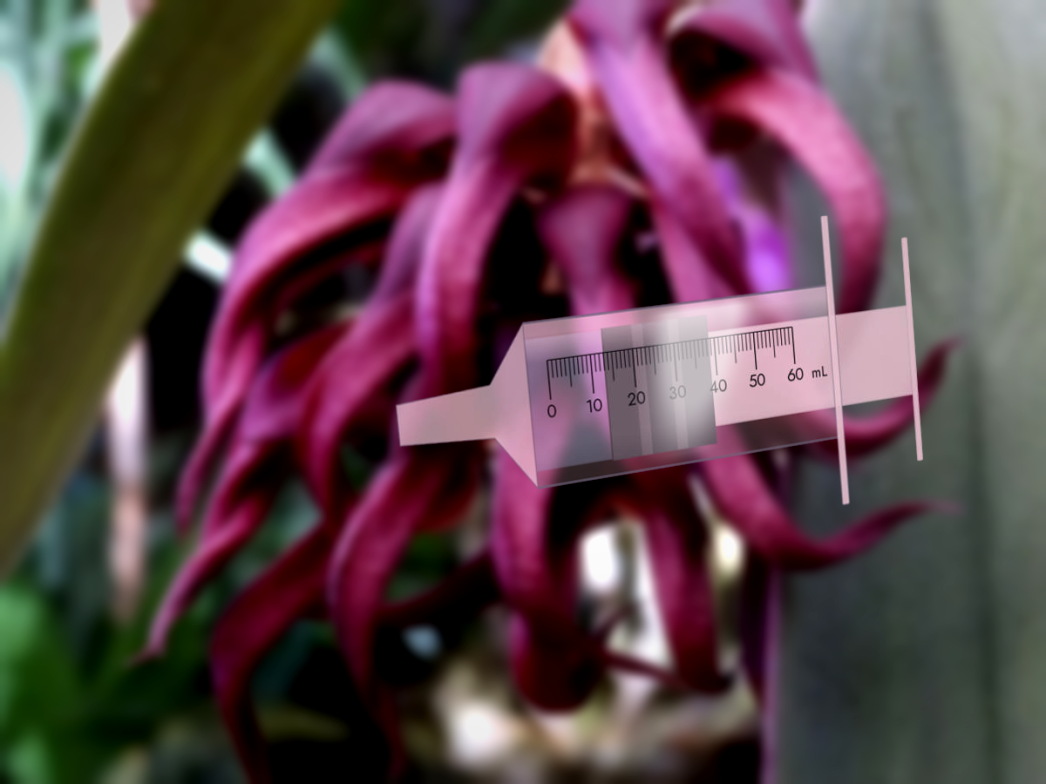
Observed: **13** mL
